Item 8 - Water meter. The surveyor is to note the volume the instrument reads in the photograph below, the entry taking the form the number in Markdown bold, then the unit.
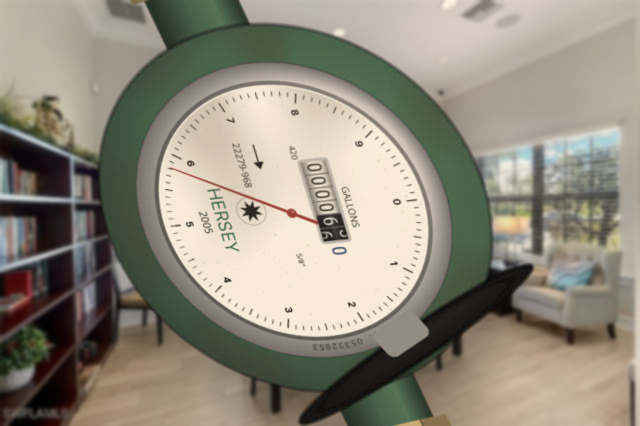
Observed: **655.8** gal
